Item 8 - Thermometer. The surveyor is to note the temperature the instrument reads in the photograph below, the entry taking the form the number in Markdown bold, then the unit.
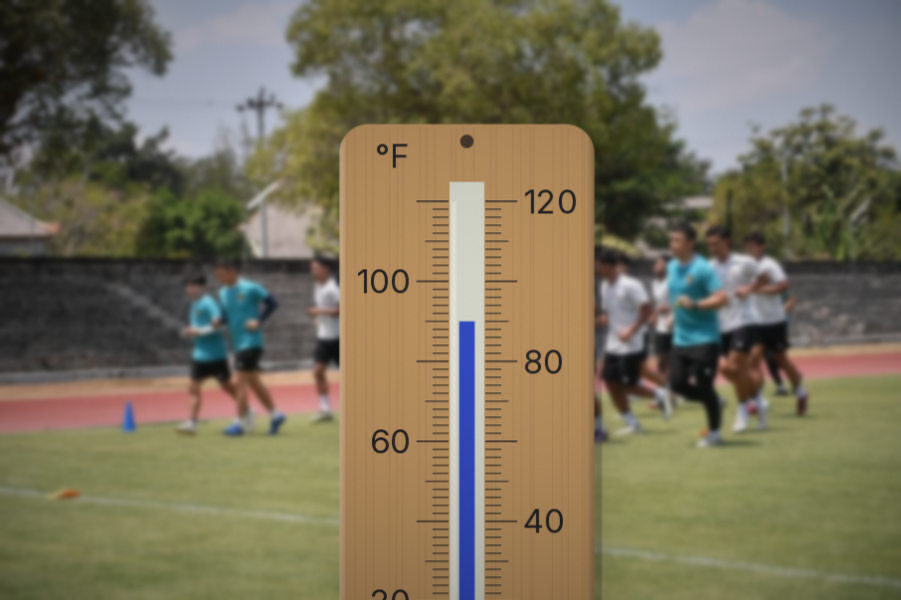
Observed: **90** °F
